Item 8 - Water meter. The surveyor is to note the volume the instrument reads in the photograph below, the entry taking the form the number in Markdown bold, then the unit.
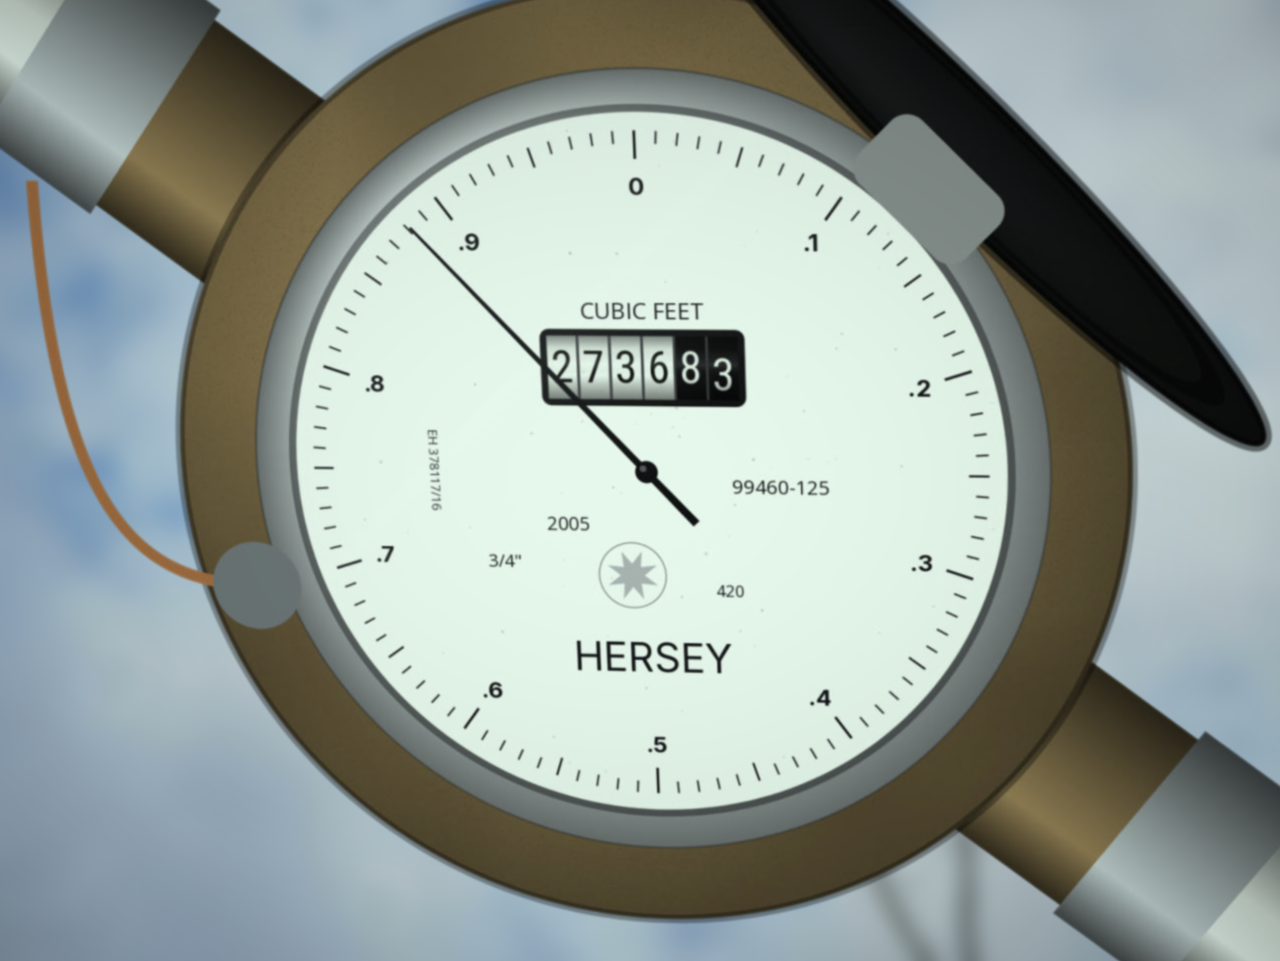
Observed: **273682.88** ft³
